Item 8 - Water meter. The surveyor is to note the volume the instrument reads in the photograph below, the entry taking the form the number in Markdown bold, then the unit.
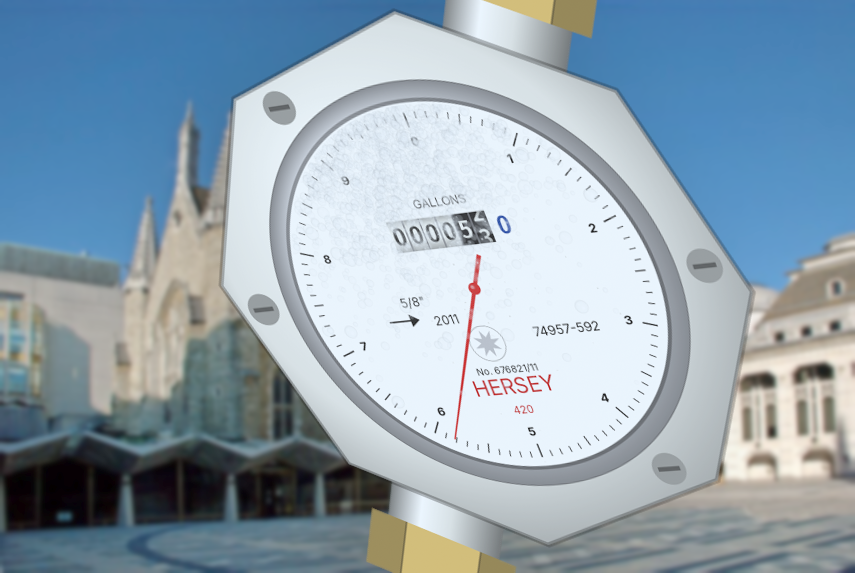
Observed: **525.8** gal
